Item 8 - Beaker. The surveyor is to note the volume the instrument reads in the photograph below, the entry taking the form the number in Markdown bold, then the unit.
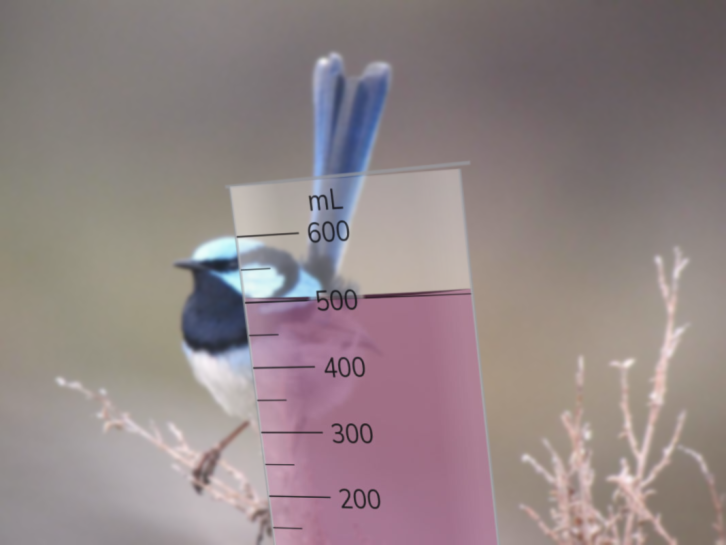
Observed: **500** mL
